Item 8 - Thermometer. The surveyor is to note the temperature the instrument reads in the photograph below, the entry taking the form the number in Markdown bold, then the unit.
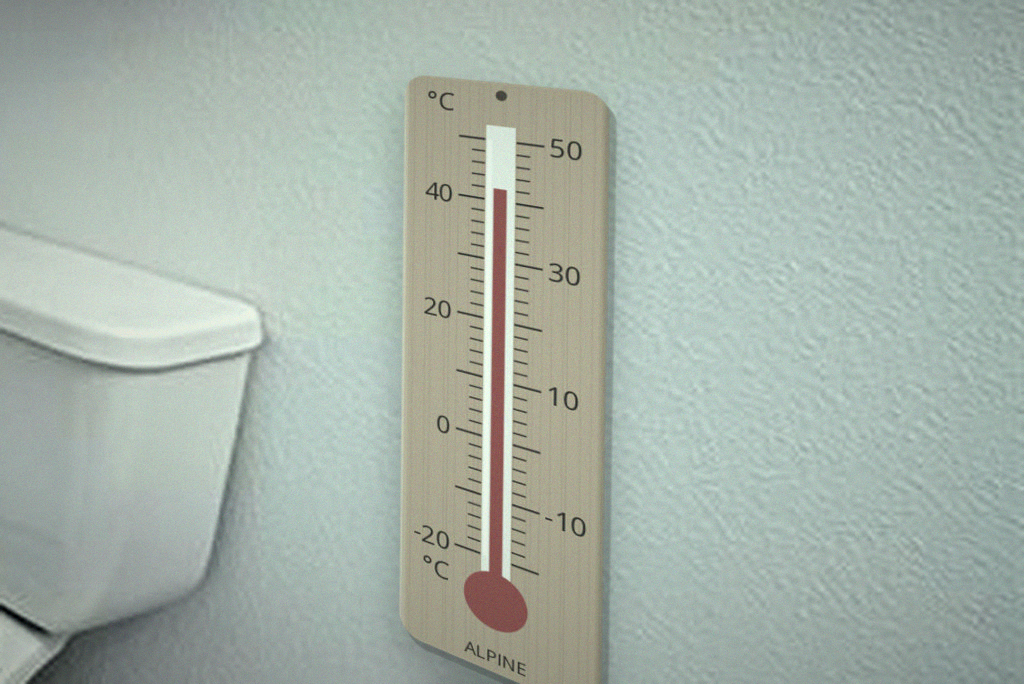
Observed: **42** °C
